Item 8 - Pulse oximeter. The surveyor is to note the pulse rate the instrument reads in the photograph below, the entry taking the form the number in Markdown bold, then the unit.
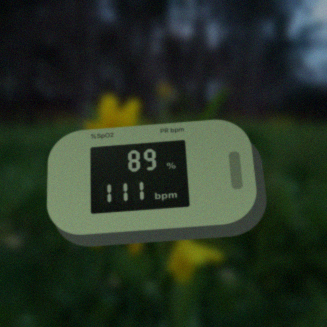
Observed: **111** bpm
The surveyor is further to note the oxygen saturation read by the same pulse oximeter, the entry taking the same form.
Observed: **89** %
